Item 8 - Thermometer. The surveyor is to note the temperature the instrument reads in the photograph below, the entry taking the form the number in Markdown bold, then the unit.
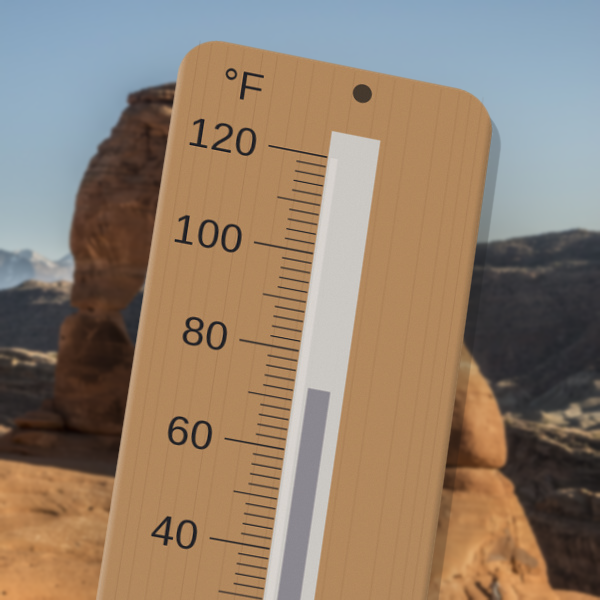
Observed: **73** °F
